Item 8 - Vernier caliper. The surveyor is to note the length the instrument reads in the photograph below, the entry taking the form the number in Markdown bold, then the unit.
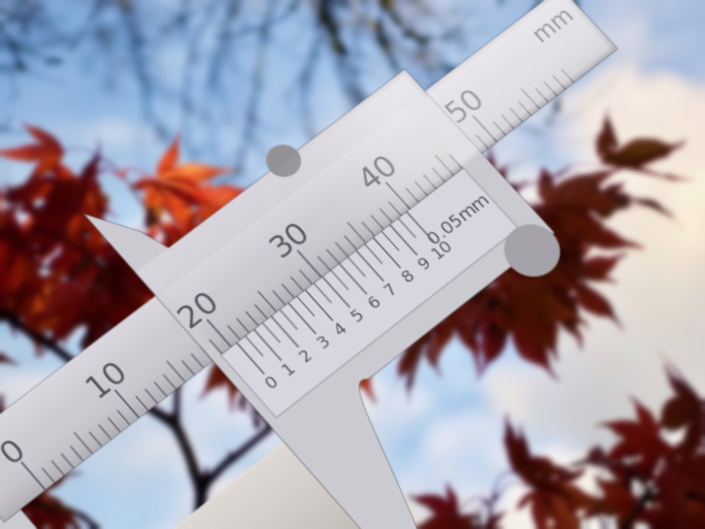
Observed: **20.6** mm
